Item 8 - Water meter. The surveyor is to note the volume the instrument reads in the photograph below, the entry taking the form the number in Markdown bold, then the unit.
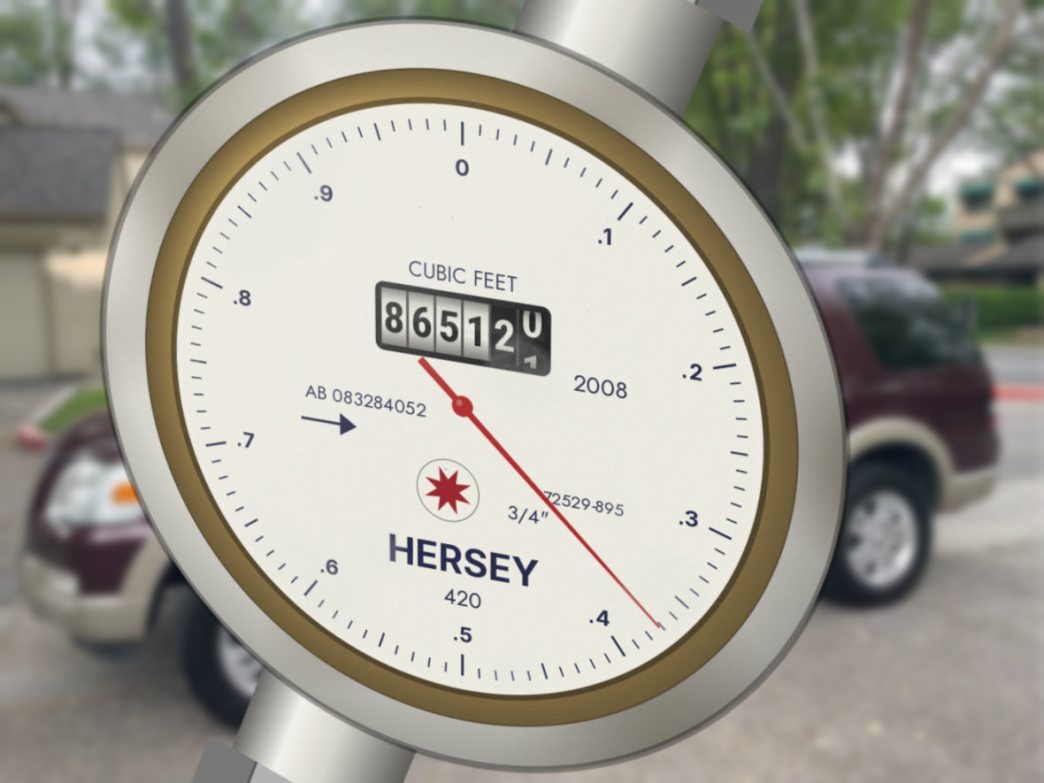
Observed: **865120.37** ft³
